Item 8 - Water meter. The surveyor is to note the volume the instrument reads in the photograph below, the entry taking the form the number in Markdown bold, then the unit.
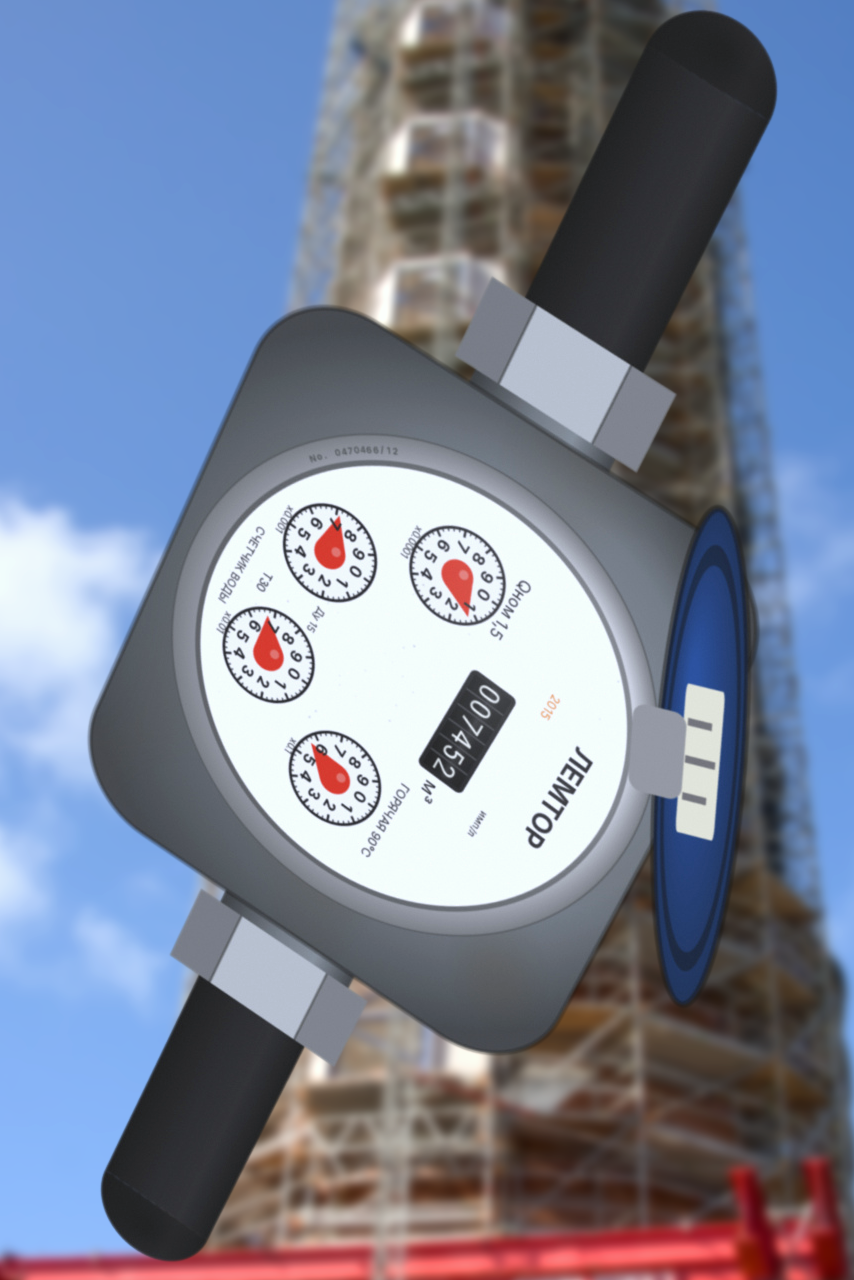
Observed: **7452.5671** m³
